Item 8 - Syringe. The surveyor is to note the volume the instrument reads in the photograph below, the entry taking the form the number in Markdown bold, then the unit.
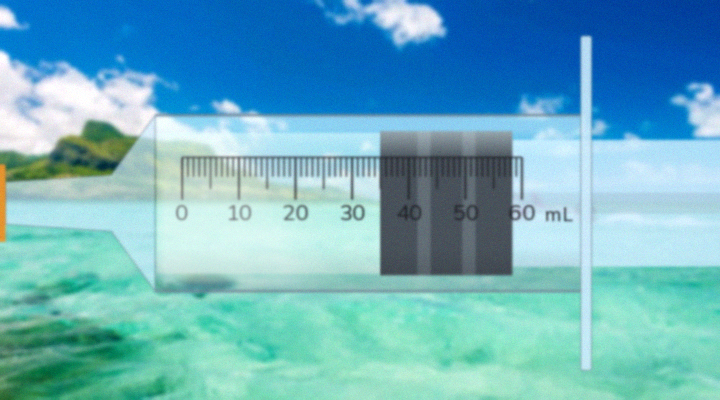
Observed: **35** mL
